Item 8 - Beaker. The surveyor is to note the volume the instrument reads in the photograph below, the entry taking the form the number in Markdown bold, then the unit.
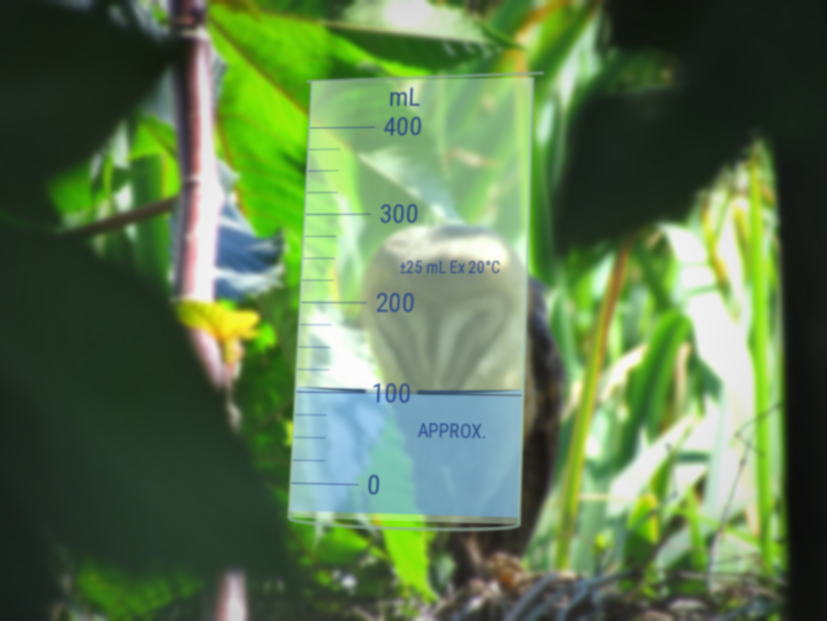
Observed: **100** mL
